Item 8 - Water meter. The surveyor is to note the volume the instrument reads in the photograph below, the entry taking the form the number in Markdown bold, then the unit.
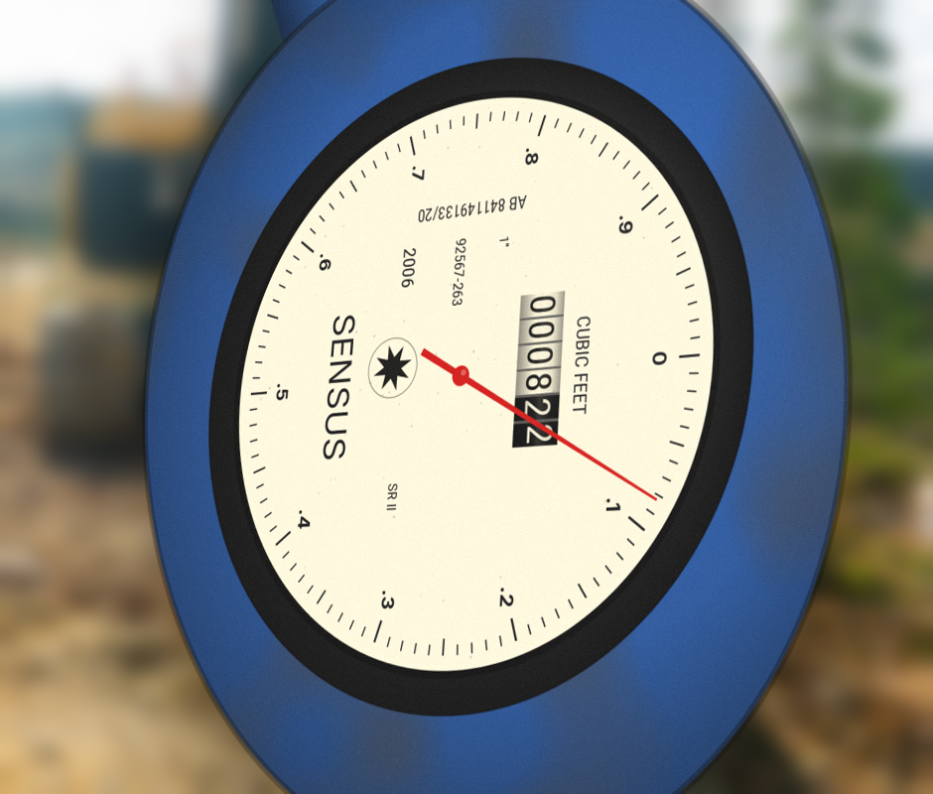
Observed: **822.08** ft³
